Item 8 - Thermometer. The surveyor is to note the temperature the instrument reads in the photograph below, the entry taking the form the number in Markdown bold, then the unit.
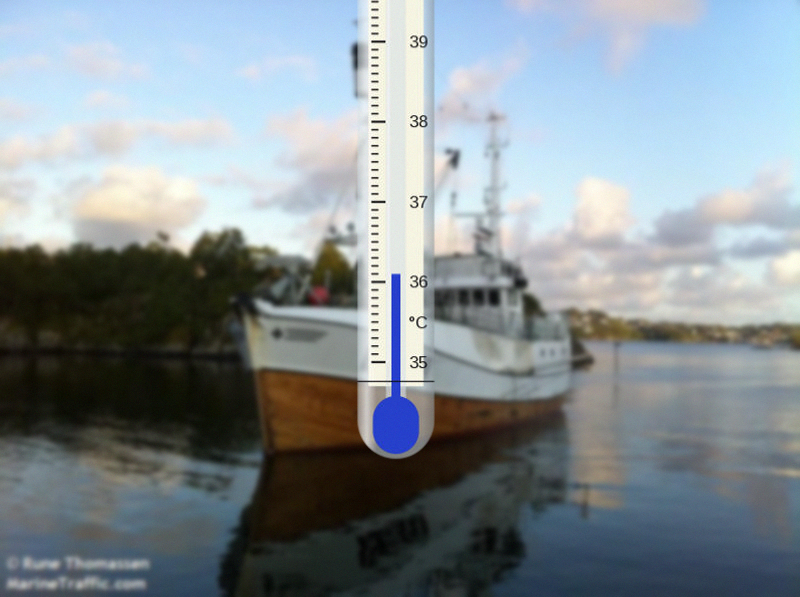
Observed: **36.1** °C
